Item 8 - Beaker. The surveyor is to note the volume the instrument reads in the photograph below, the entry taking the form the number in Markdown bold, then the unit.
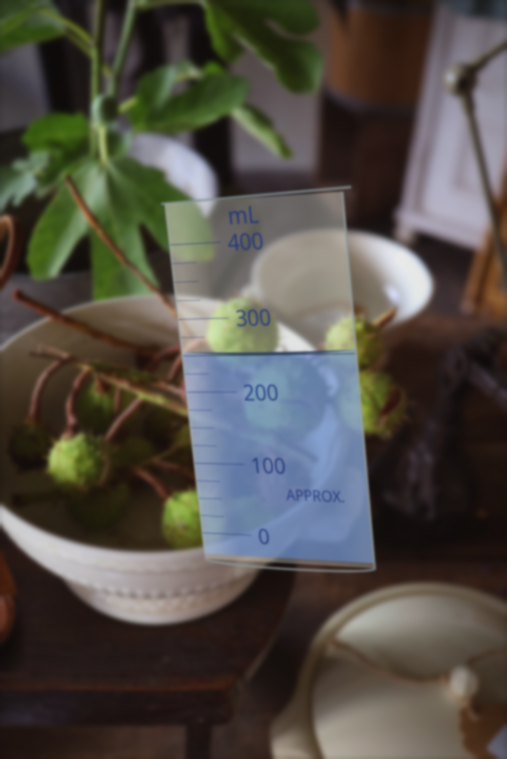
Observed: **250** mL
